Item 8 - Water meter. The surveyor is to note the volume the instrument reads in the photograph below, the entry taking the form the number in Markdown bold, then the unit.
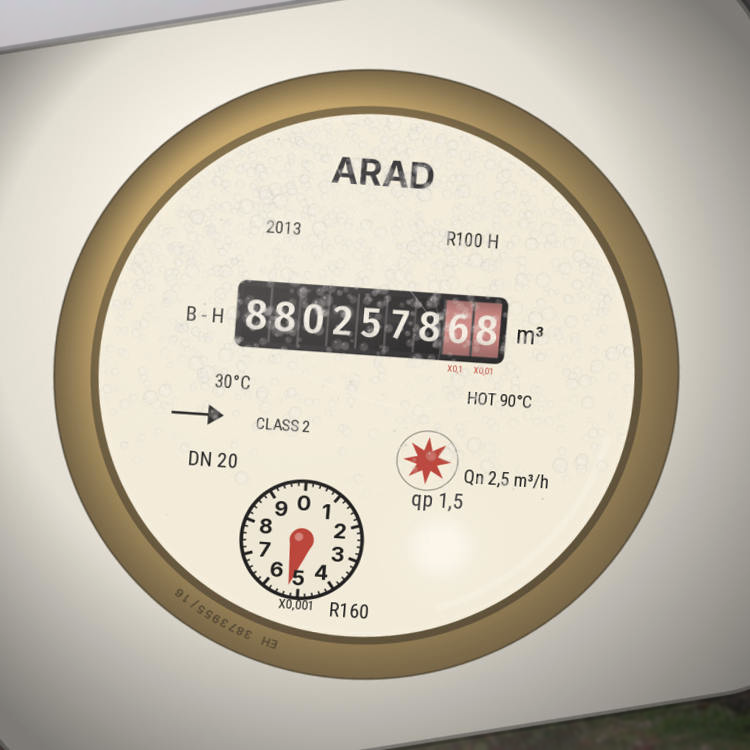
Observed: **8802578.685** m³
